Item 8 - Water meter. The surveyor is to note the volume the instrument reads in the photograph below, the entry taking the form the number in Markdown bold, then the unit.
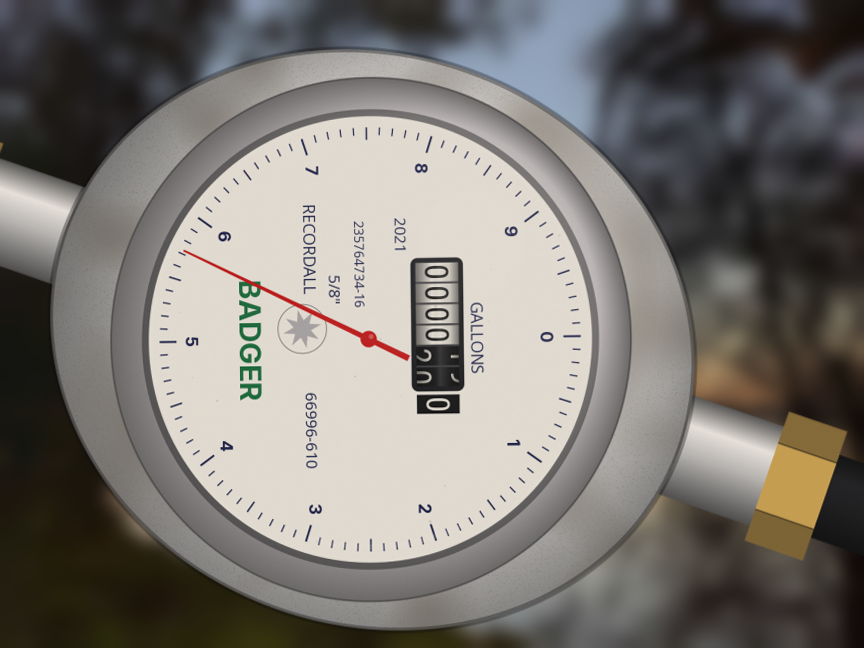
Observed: **195.7** gal
